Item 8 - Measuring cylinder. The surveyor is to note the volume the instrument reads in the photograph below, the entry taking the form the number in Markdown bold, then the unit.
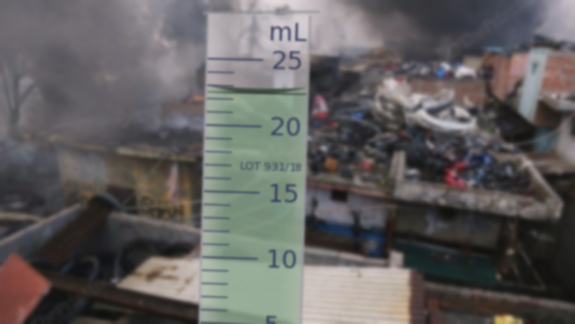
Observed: **22.5** mL
